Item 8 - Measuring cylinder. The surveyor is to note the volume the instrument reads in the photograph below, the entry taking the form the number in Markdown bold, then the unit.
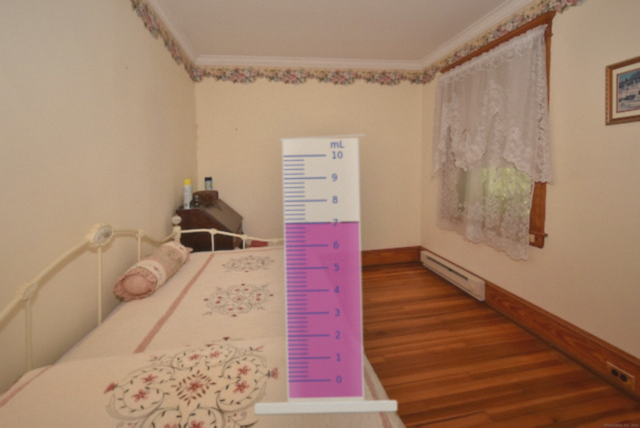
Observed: **7** mL
